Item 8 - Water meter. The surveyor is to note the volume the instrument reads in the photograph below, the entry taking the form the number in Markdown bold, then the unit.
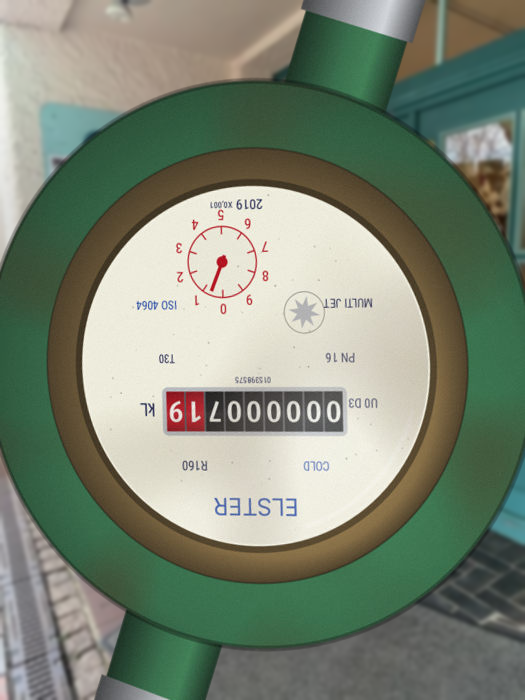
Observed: **7.190** kL
